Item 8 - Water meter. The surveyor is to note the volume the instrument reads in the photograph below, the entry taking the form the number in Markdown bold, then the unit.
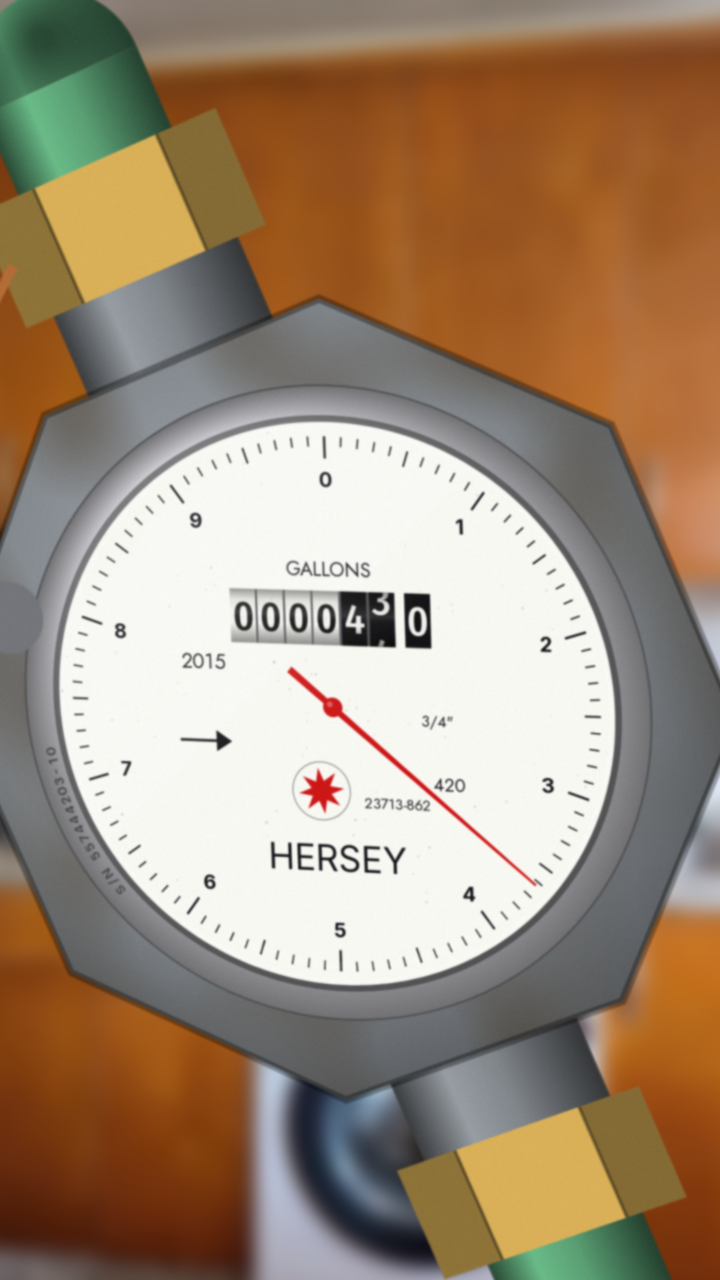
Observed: **433.6** gal
